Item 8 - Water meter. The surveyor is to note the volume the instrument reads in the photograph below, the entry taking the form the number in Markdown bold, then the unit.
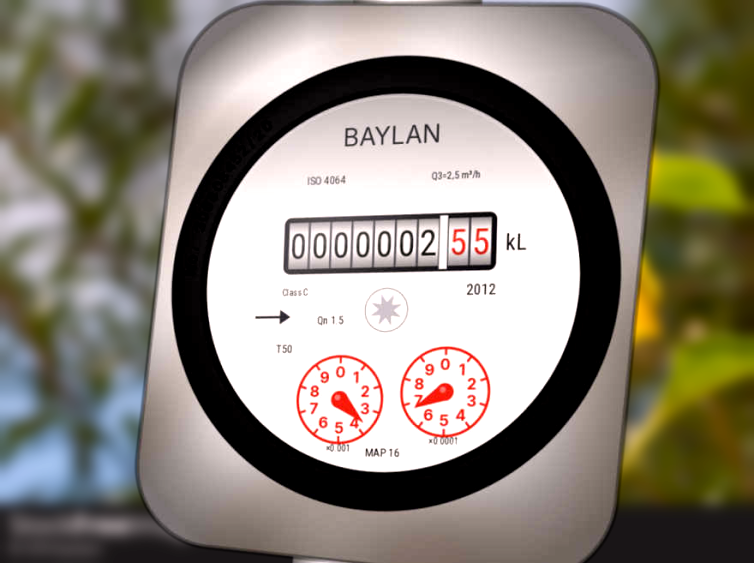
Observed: **2.5536** kL
